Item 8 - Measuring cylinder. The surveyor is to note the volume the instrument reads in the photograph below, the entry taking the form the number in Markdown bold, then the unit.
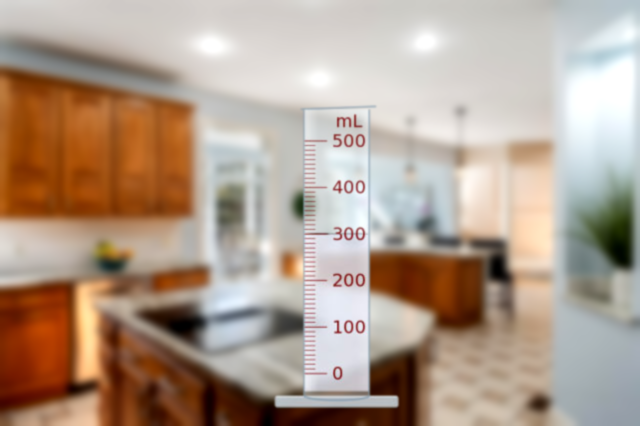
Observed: **300** mL
